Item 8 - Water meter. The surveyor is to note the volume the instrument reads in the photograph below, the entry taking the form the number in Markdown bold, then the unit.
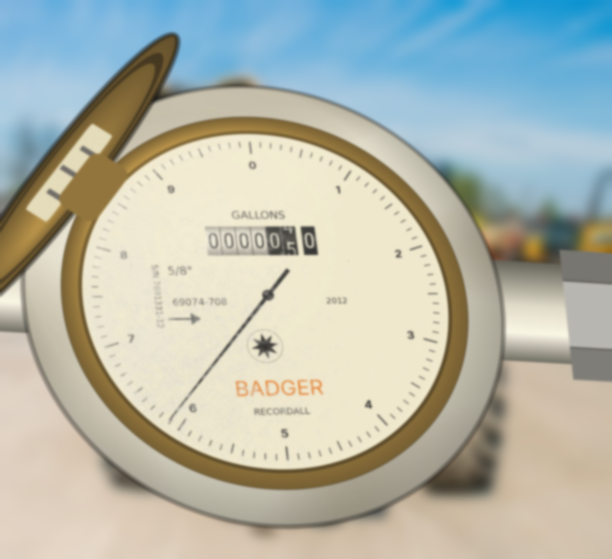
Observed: **46.1** gal
